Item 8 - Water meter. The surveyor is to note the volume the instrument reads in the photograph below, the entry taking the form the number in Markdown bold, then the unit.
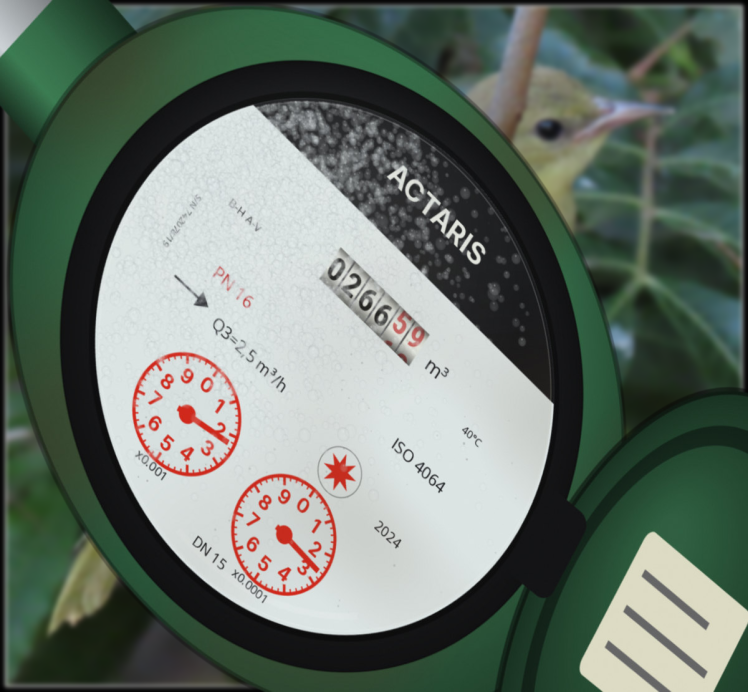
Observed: **266.5922** m³
